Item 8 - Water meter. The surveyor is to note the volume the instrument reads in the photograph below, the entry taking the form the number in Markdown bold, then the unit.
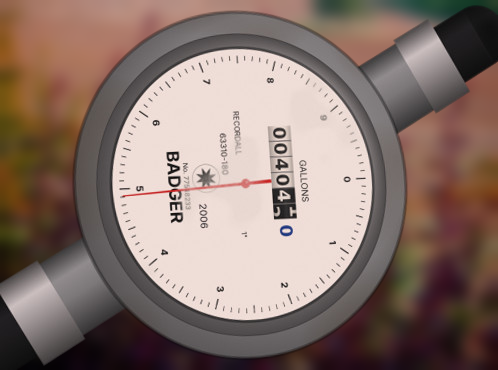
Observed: **40414.9** gal
